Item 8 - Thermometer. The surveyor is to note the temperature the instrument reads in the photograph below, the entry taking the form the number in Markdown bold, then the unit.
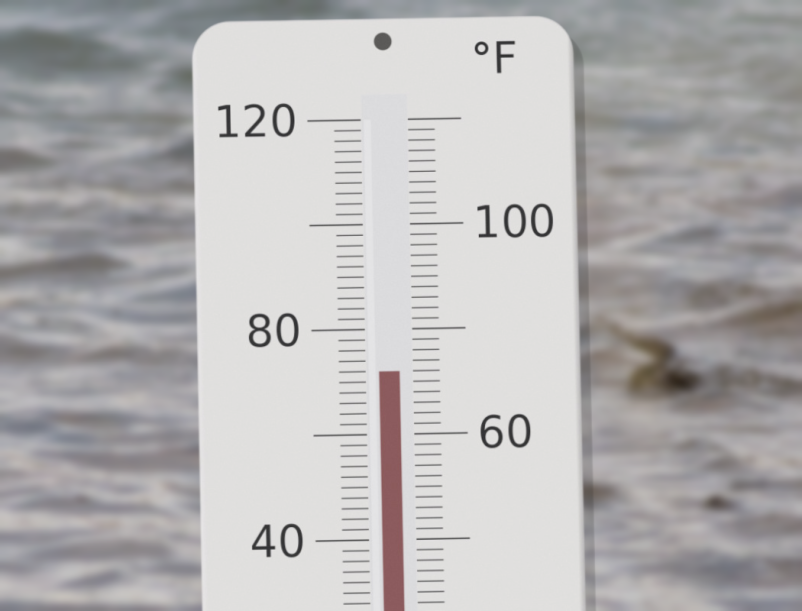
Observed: **72** °F
